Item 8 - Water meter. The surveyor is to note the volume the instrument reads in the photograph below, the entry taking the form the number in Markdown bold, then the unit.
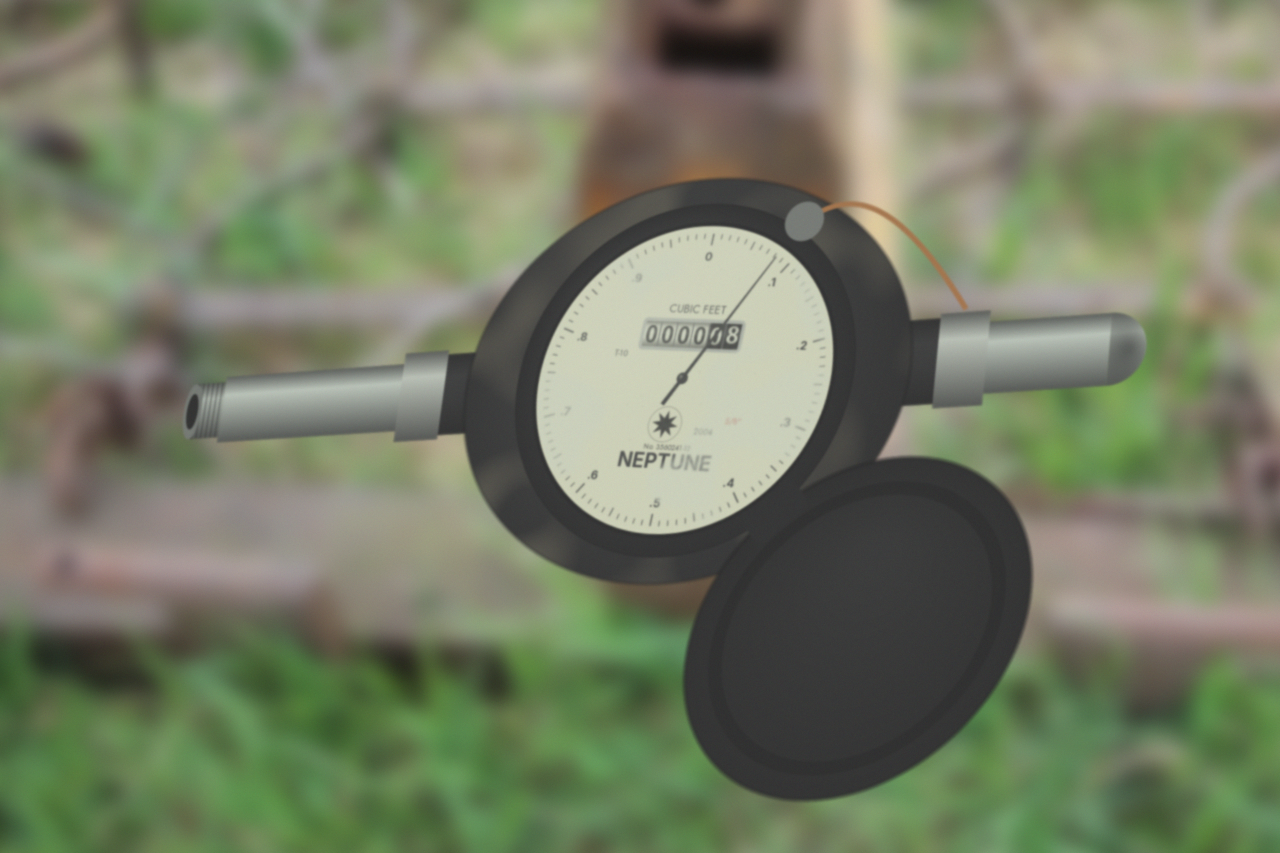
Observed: **8.08** ft³
